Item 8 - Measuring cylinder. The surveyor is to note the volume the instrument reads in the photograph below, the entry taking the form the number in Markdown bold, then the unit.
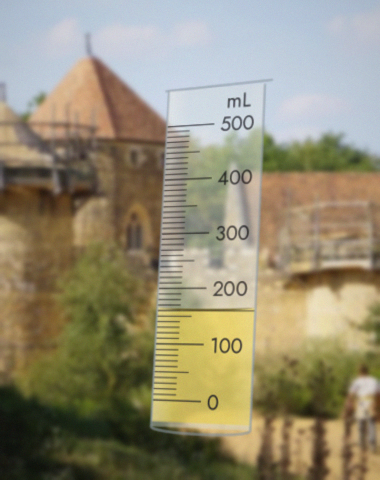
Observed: **160** mL
